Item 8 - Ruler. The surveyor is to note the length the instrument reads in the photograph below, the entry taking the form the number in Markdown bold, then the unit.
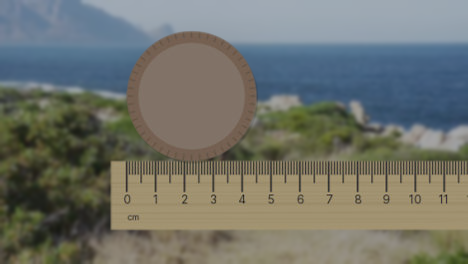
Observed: **4.5** cm
